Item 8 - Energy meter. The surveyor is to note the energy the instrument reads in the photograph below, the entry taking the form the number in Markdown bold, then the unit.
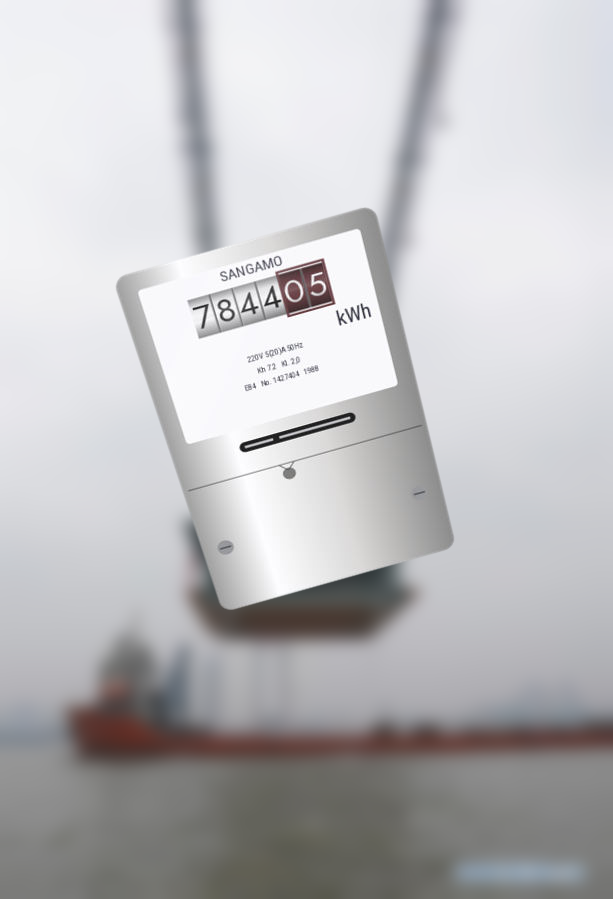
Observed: **7844.05** kWh
